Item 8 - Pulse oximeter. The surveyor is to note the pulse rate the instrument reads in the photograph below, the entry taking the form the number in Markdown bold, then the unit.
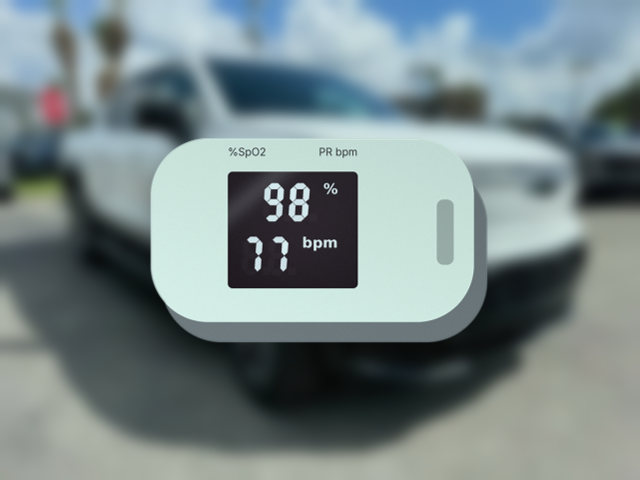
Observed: **77** bpm
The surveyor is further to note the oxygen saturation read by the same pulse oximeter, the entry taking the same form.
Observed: **98** %
